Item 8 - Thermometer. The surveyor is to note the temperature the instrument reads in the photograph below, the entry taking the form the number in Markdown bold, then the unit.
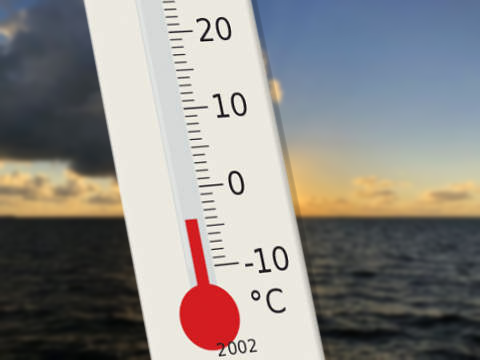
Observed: **-4** °C
